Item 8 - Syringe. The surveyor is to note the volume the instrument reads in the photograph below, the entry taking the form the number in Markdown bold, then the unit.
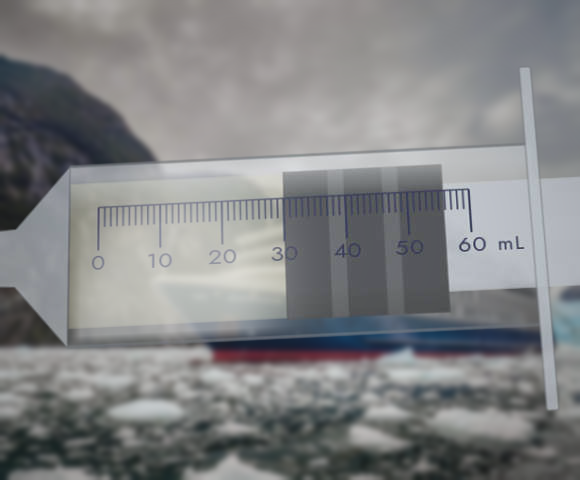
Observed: **30** mL
